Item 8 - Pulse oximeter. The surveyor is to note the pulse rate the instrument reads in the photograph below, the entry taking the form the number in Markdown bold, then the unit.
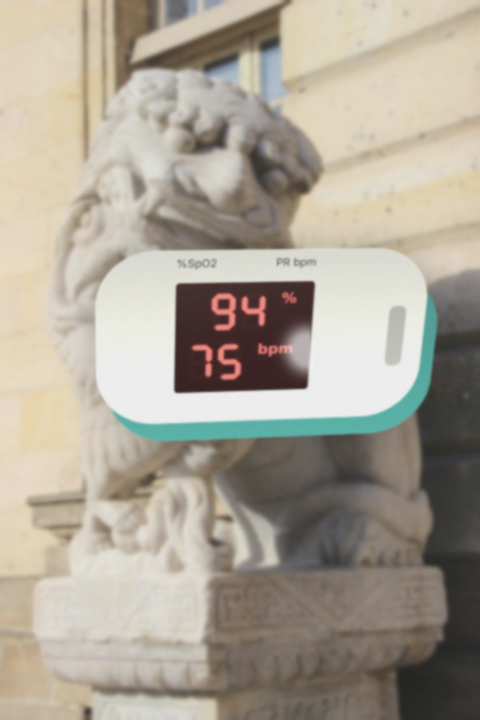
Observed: **75** bpm
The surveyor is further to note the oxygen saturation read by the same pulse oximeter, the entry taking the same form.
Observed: **94** %
